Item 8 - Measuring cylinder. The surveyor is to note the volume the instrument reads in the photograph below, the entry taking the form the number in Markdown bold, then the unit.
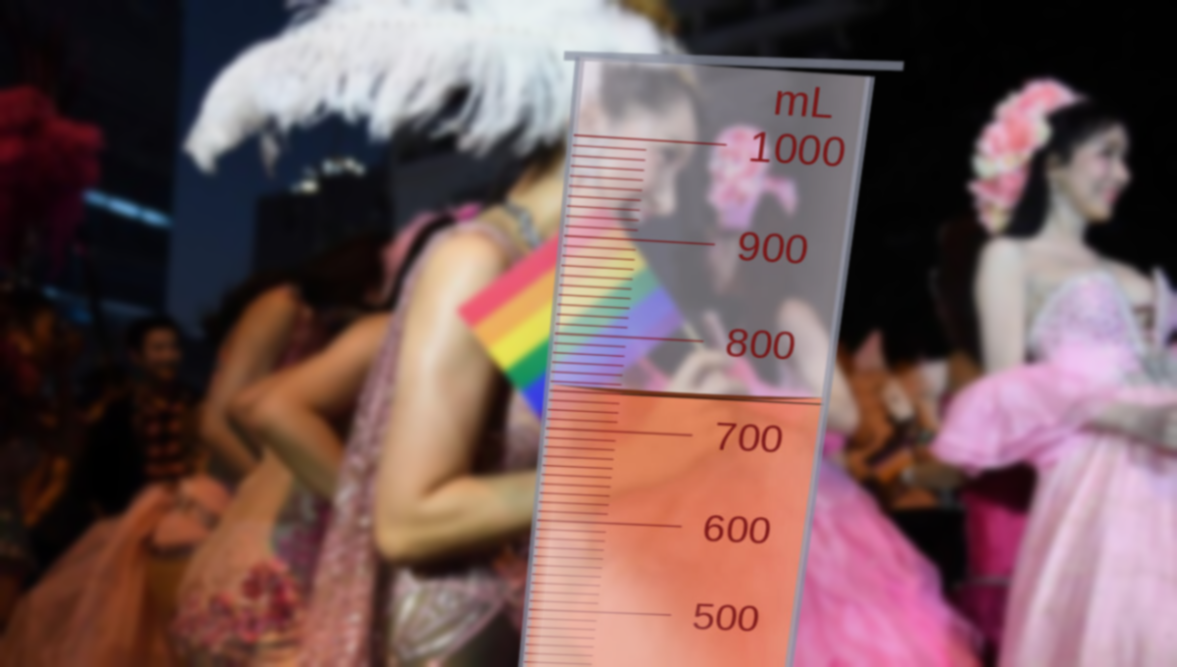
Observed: **740** mL
